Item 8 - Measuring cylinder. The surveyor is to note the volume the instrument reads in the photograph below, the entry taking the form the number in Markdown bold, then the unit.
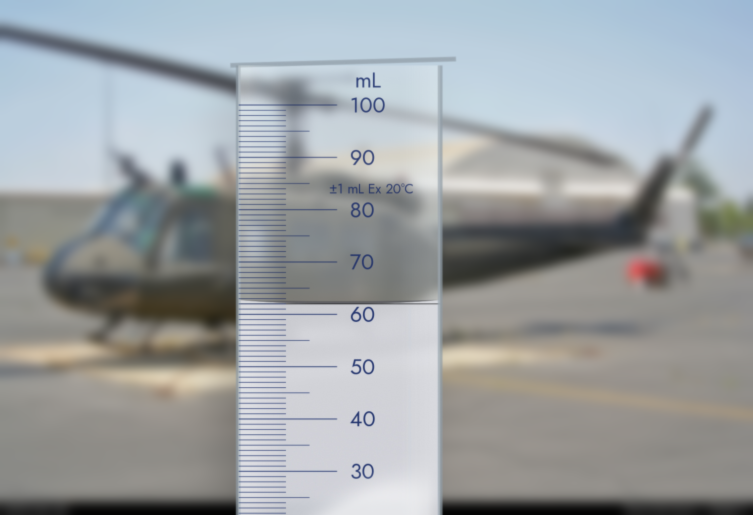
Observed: **62** mL
